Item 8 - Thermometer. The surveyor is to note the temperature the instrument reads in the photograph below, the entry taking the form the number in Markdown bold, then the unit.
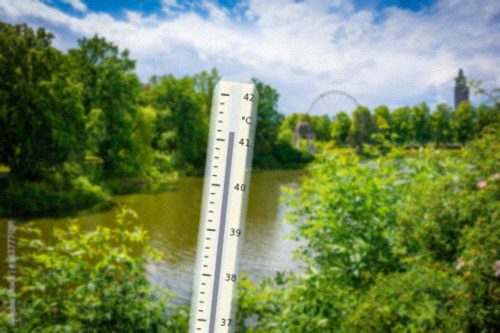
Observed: **41.2** °C
